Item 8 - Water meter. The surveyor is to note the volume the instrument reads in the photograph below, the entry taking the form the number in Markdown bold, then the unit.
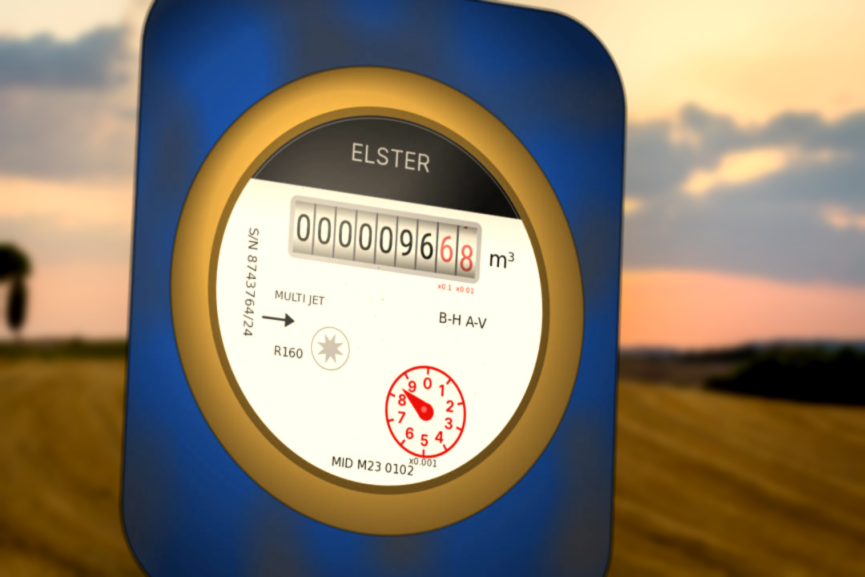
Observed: **96.678** m³
